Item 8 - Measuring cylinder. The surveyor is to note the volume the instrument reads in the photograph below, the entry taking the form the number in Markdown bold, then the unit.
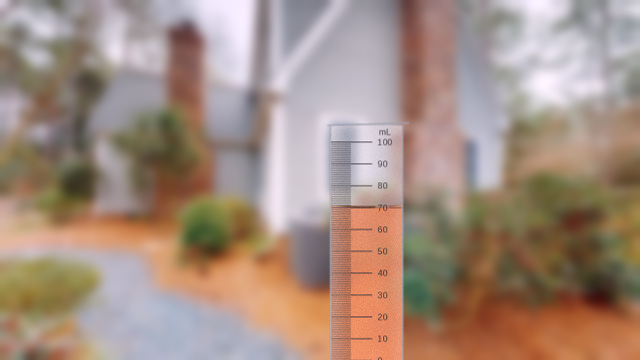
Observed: **70** mL
